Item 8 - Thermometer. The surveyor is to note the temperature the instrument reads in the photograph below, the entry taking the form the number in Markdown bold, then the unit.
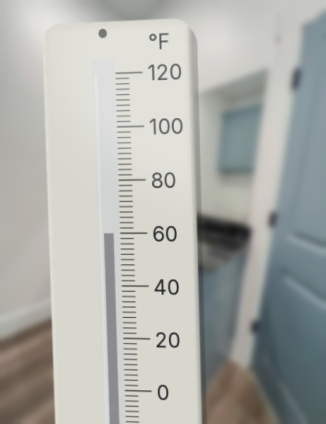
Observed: **60** °F
